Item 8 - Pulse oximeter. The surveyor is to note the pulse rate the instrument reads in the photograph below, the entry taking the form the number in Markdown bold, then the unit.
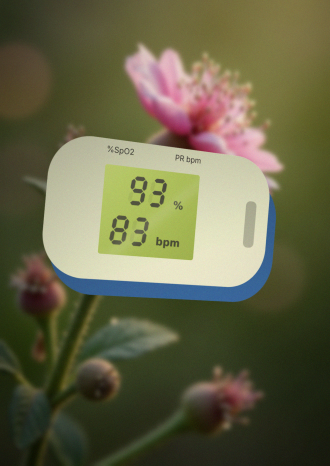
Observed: **83** bpm
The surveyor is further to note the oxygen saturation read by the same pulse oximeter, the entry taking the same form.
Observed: **93** %
